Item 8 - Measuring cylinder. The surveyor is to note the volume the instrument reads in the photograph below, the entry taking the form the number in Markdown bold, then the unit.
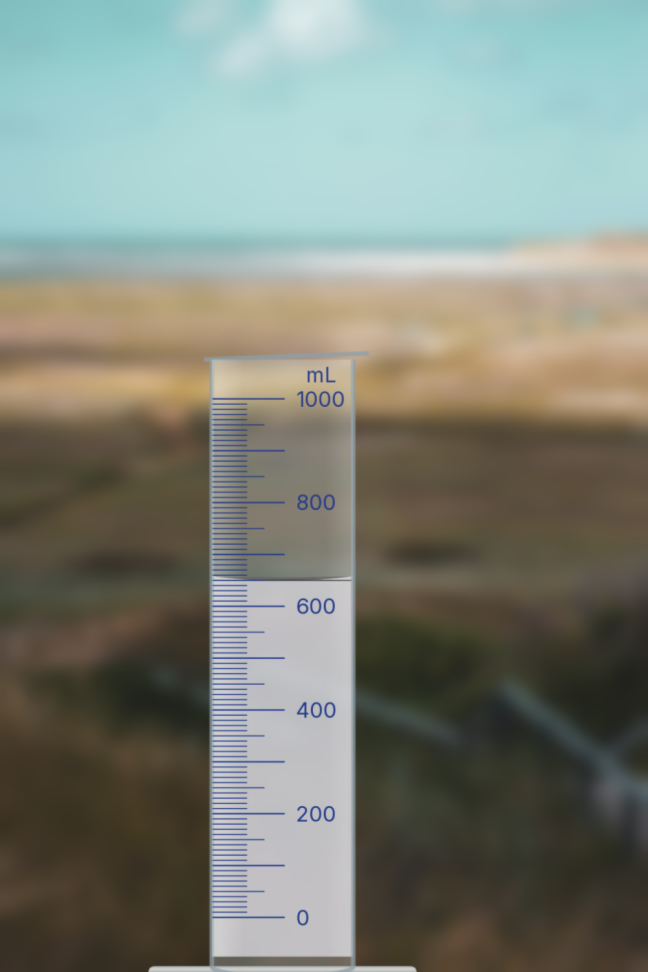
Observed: **650** mL
